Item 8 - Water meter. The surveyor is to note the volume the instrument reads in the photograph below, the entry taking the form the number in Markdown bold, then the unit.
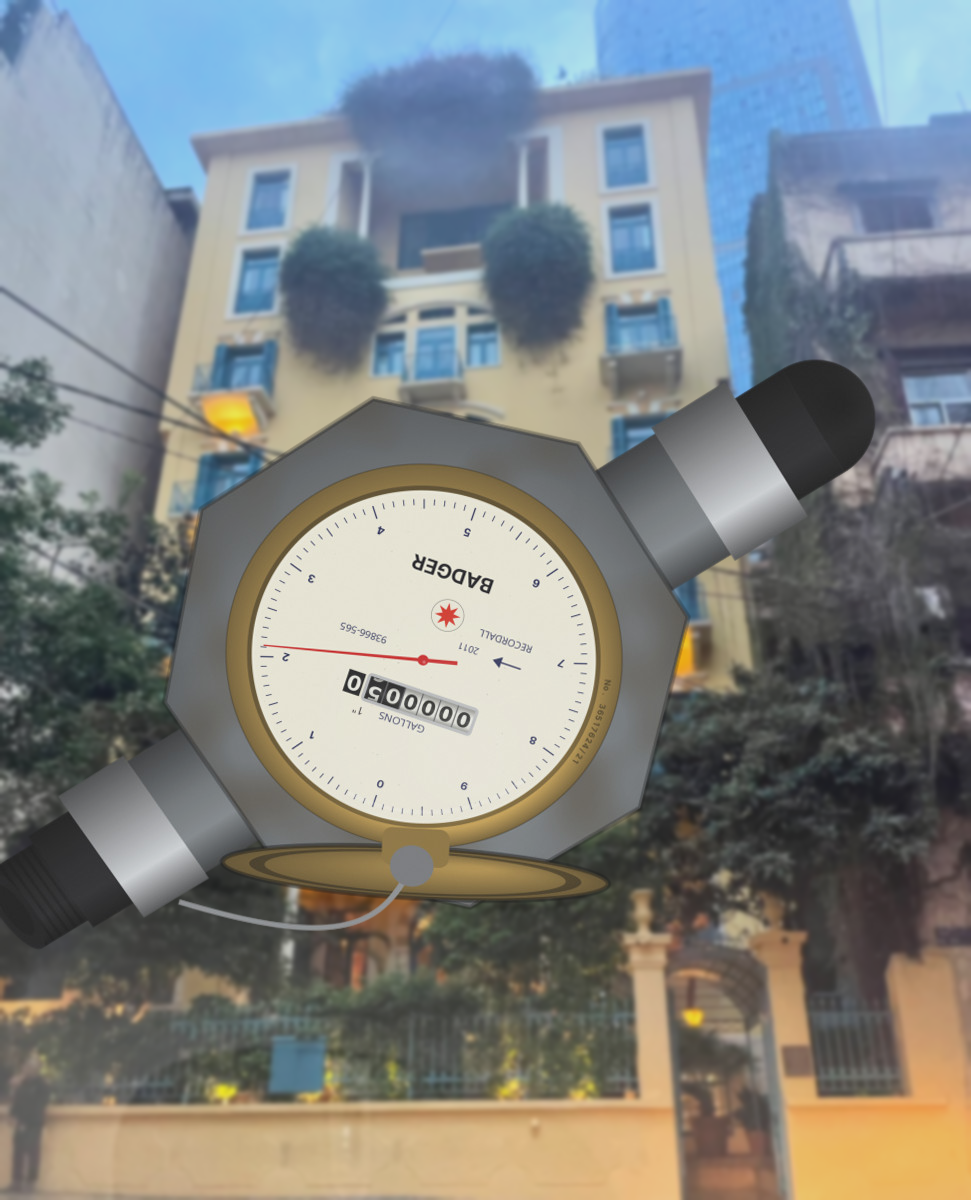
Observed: **52.1** gal
